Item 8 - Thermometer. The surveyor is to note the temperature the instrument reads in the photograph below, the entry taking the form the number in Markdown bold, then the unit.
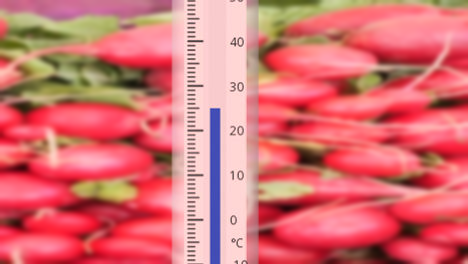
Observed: **25** °C
